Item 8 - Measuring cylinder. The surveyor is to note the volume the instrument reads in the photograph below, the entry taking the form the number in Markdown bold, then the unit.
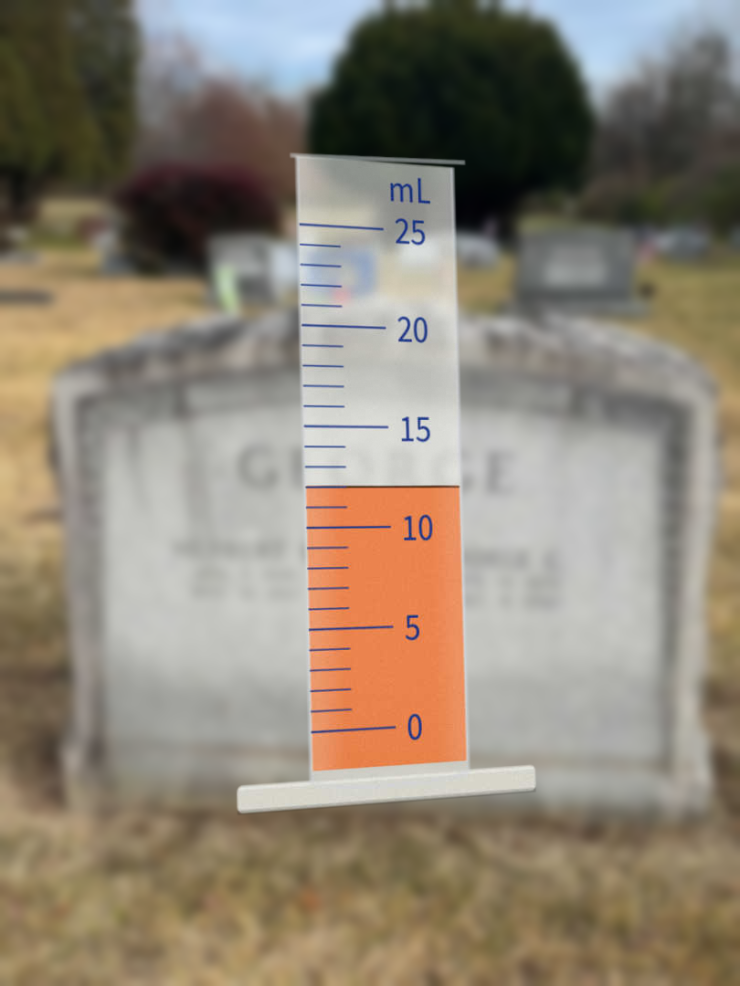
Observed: **12** mL
